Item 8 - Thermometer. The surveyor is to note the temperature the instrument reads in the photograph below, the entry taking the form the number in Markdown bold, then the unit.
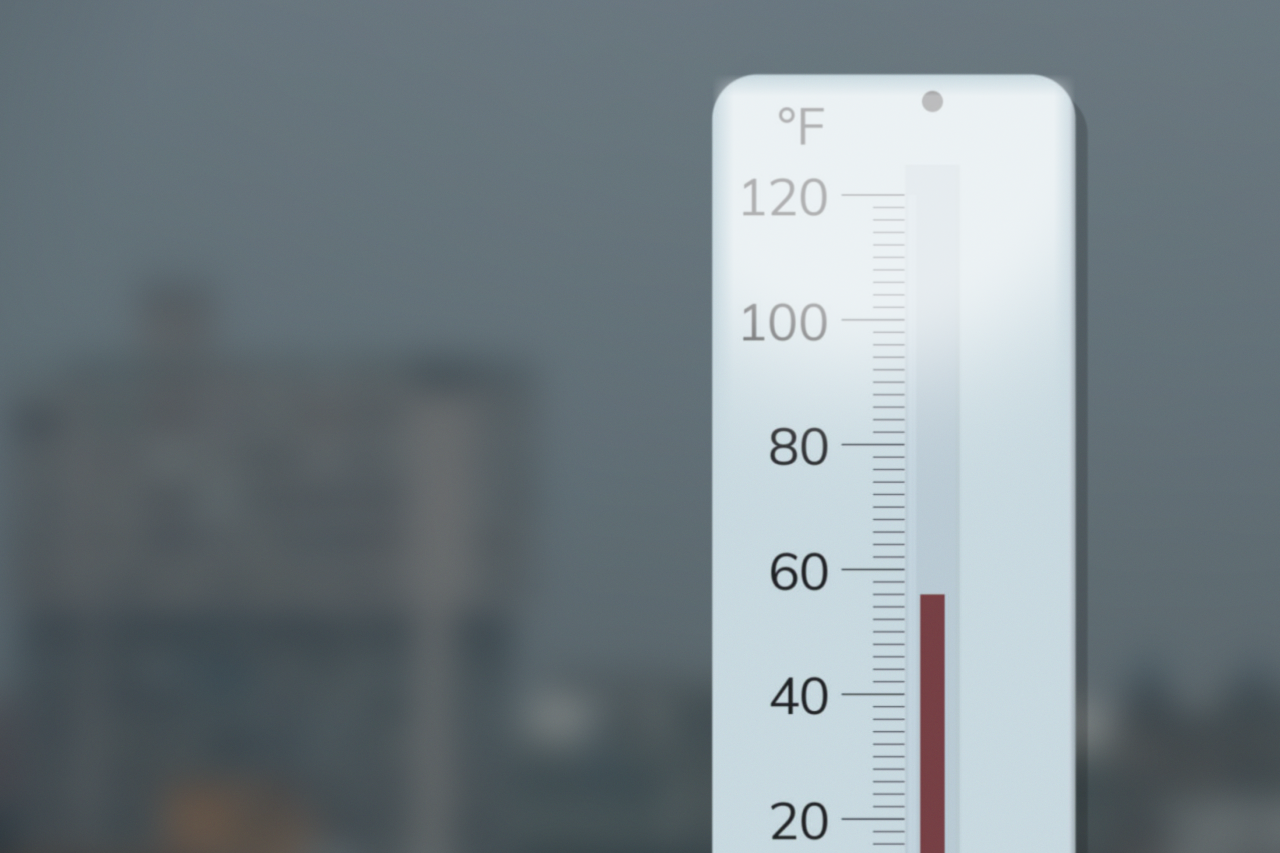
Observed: **56** °F
